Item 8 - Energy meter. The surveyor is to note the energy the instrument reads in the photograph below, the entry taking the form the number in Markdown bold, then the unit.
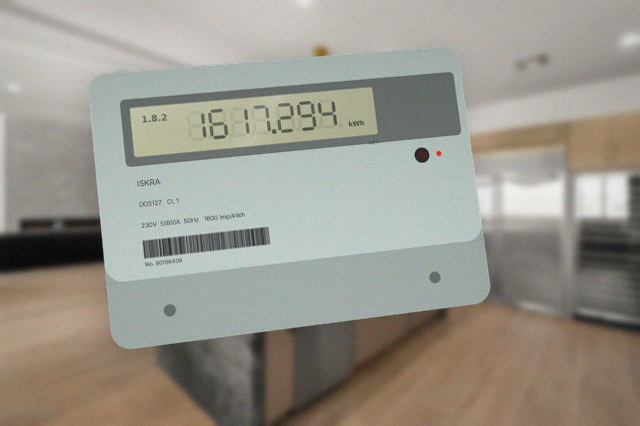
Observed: **1617.294** kWh
